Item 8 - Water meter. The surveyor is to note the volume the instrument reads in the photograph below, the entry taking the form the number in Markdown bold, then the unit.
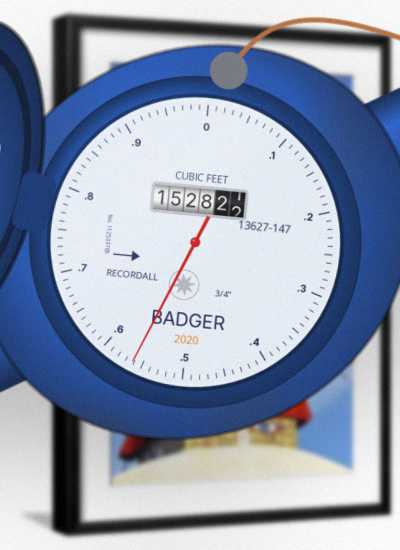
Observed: **152821.56** ft³
